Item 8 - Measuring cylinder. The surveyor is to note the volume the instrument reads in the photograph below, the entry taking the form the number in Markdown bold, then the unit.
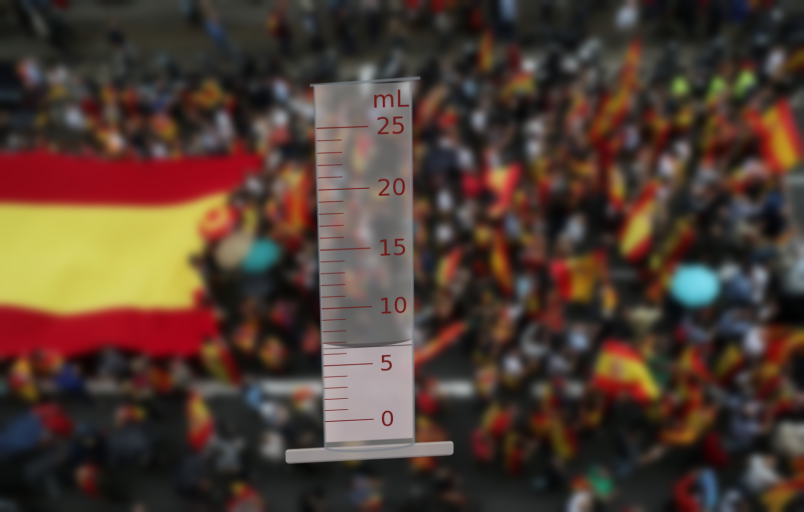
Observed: **6.5** mL
